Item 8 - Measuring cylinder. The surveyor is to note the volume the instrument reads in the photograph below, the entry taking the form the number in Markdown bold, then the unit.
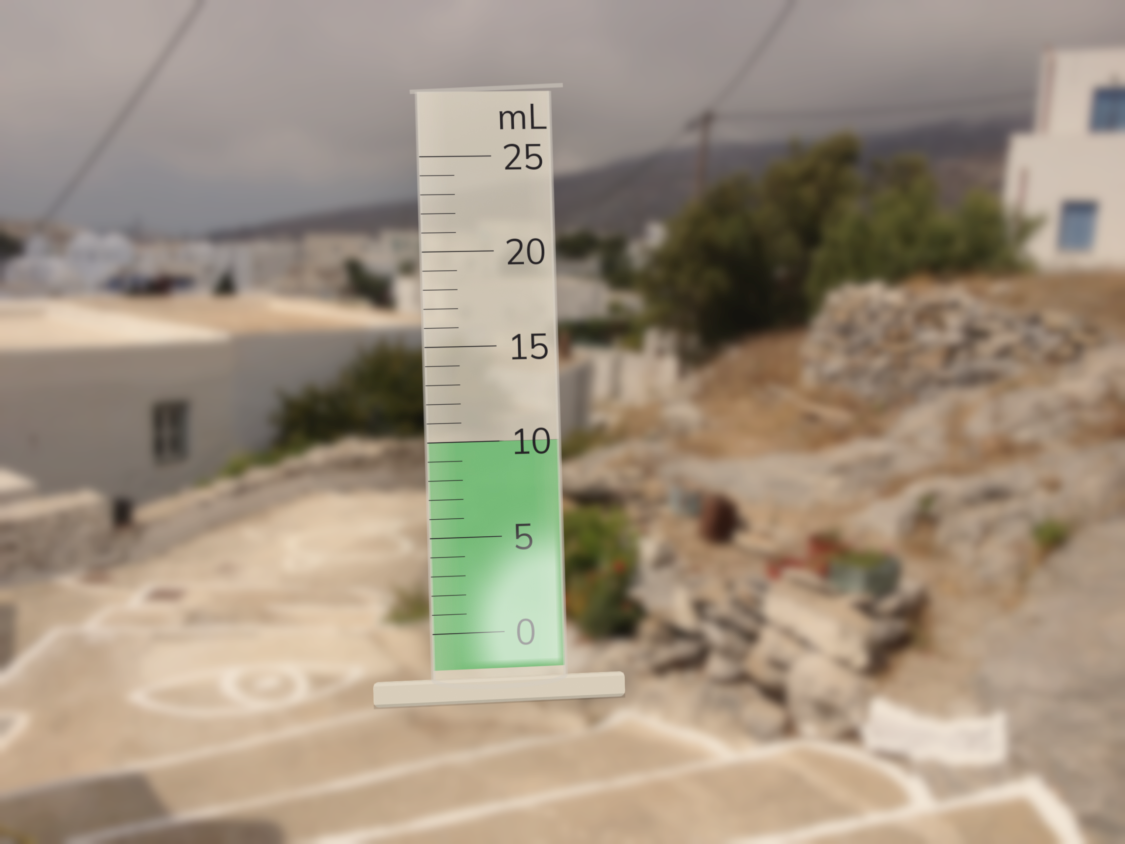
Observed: **10** mL
